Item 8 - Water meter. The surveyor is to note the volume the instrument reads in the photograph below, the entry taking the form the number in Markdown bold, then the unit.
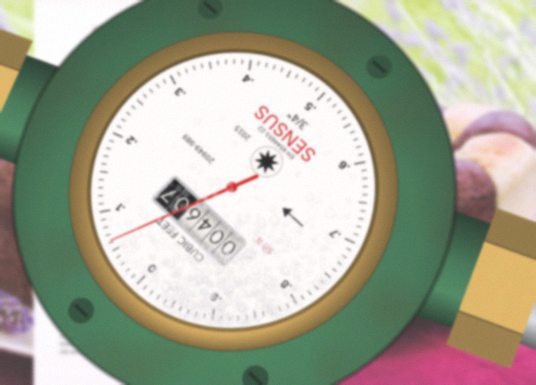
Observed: **4607.06** ft³
